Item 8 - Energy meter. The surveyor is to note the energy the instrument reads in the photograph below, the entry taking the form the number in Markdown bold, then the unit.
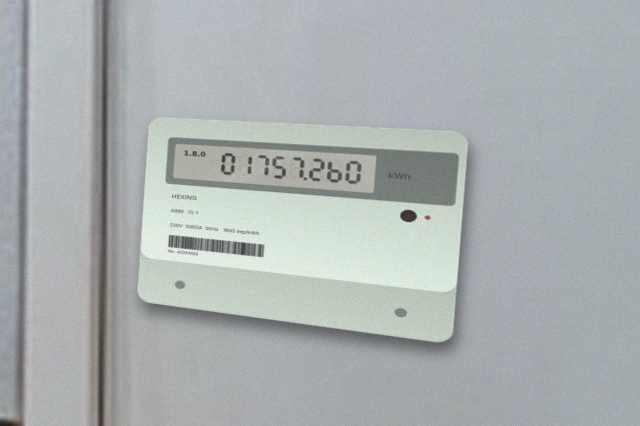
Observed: **1757.260** kWh
